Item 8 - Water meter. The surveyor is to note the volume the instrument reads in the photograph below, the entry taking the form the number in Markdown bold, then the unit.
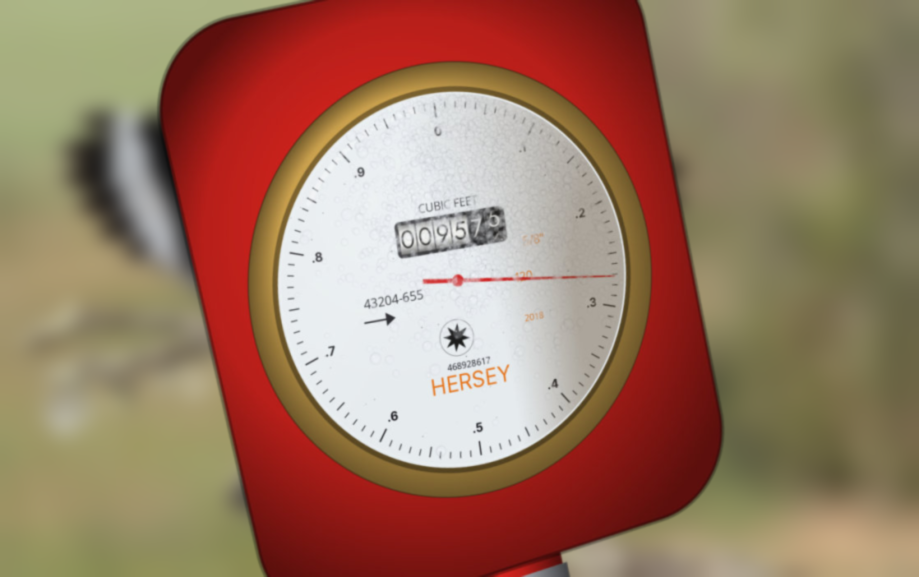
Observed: **9575.27** ft³
